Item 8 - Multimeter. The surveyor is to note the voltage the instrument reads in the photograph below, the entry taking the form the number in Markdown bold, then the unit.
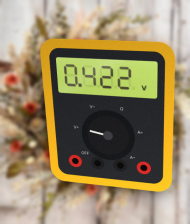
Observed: **0.422** V
